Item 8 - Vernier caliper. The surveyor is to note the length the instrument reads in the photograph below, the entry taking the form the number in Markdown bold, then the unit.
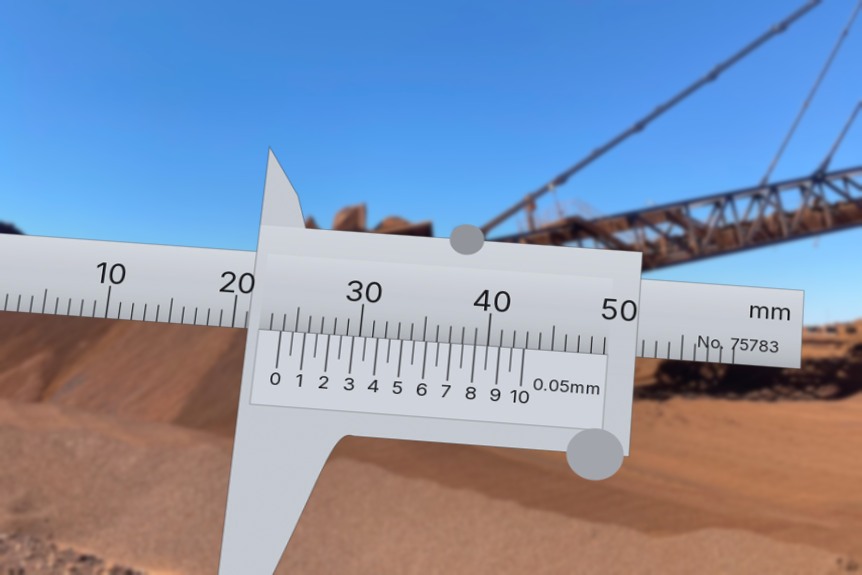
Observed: **23.8** mm
